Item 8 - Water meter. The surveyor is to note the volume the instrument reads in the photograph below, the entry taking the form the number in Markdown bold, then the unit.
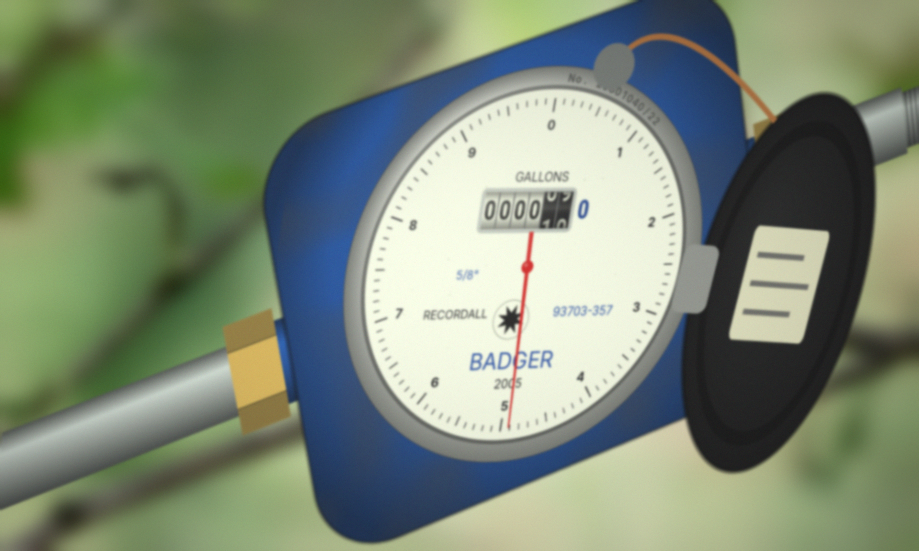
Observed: **94.9** gal
